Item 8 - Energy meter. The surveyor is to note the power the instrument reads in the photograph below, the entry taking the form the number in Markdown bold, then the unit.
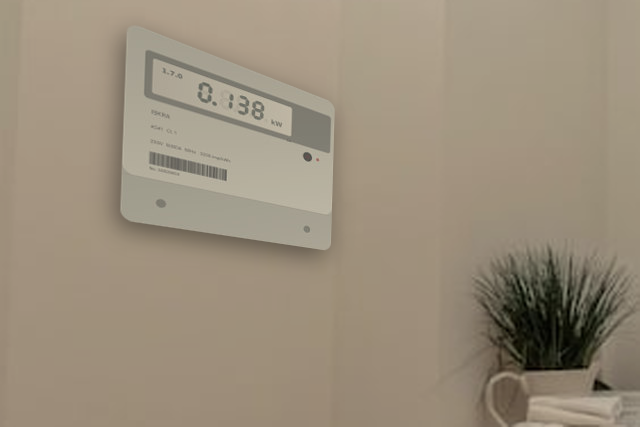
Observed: **0.138** kW
